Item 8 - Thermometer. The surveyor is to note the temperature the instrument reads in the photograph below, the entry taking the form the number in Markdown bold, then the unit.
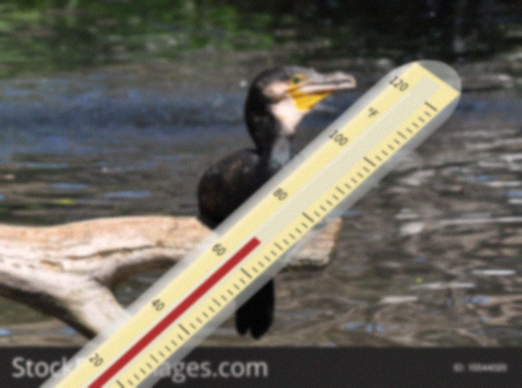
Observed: **68** °F
